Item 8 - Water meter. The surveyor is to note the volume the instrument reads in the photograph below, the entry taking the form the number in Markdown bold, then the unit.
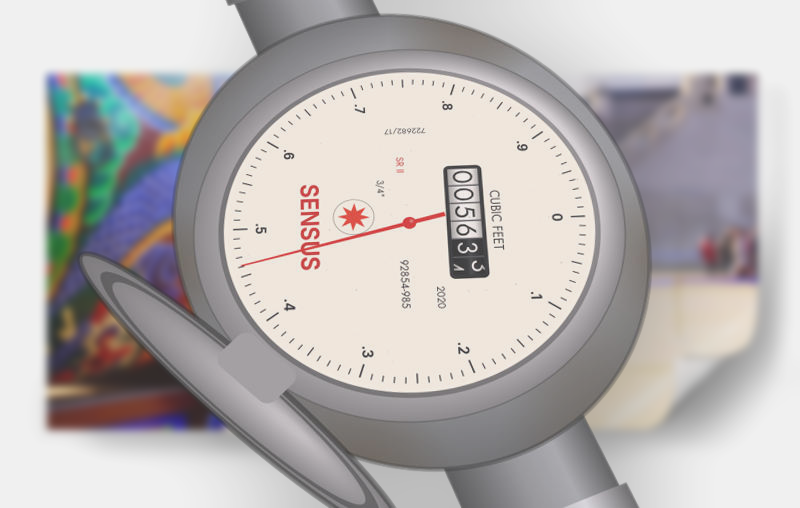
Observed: **5633.46** ft³
